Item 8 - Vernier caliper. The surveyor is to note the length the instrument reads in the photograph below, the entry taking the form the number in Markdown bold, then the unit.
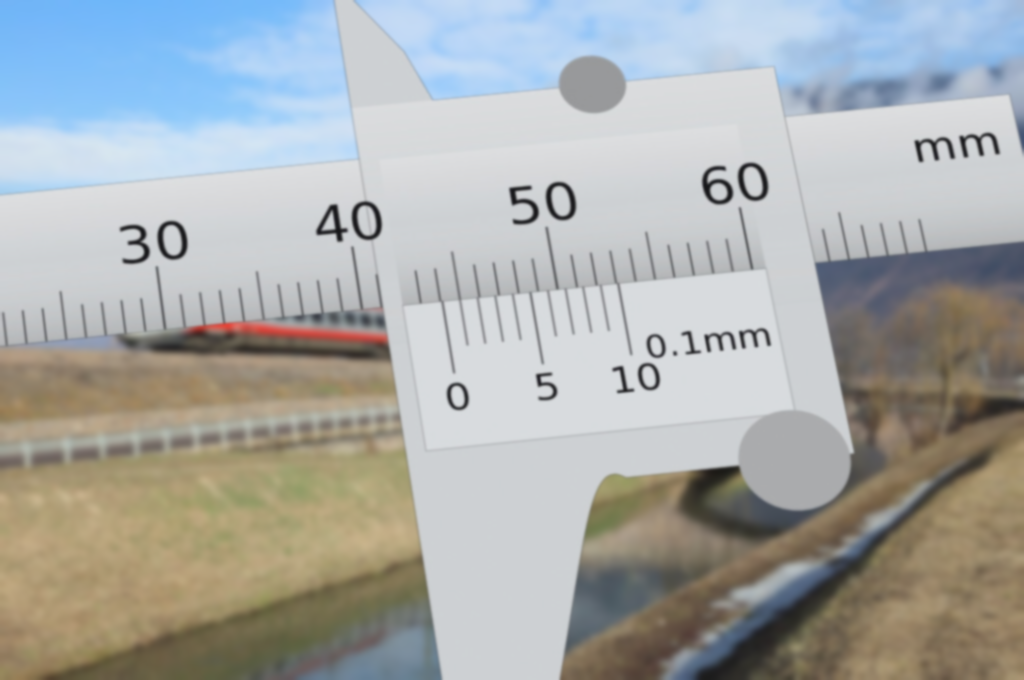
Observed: **44.1** mm
